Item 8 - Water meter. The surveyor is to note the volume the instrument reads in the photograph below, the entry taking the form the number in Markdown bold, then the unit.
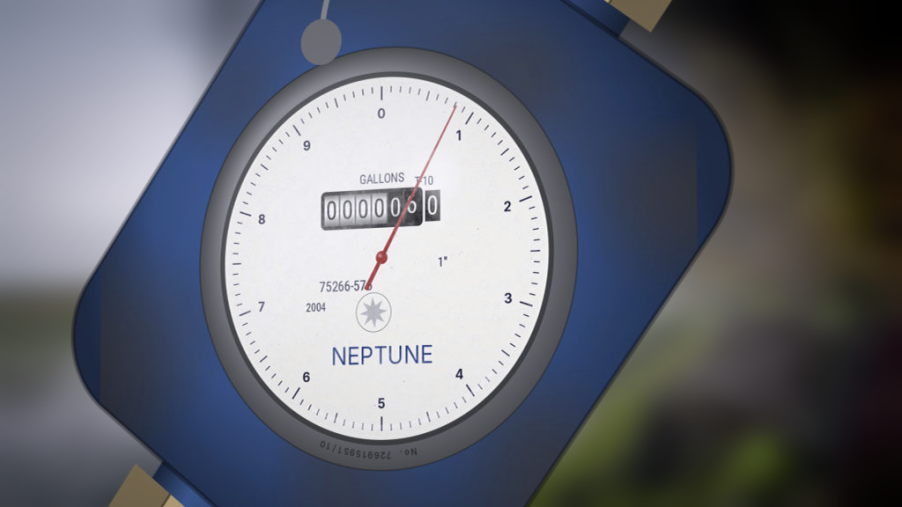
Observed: **60.8** gal
